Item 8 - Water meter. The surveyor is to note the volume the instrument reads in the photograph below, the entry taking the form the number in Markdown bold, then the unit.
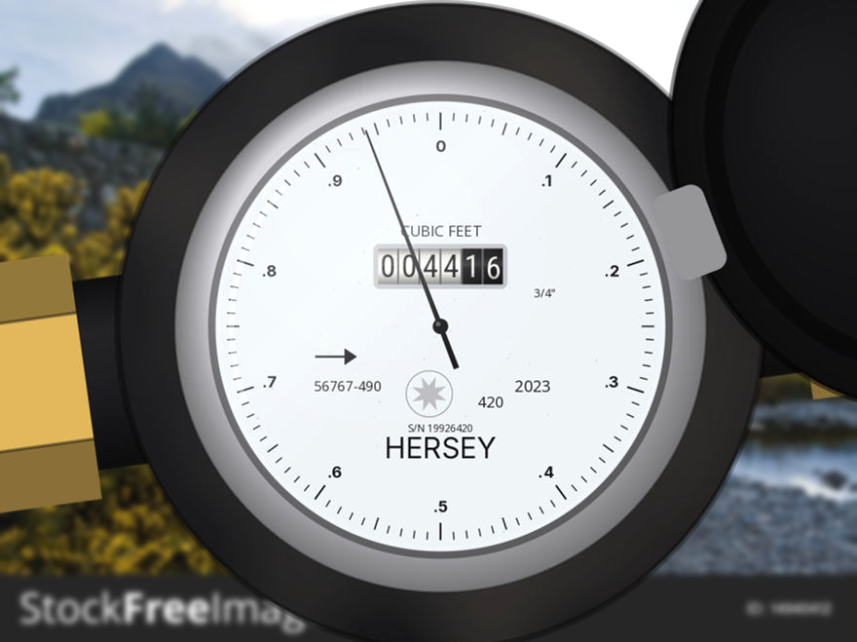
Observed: **4415.94** ft³
